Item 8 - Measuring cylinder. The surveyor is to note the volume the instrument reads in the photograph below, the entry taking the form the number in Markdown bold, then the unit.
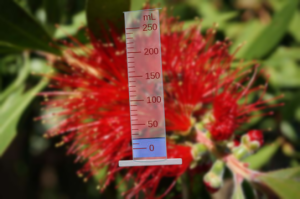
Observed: **20** mL
